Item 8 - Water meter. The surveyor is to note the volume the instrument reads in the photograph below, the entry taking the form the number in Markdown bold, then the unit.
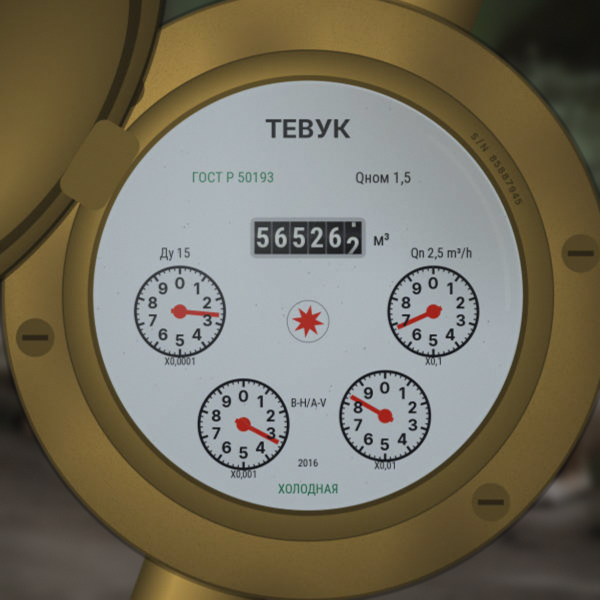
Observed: **565261.6832** m³
